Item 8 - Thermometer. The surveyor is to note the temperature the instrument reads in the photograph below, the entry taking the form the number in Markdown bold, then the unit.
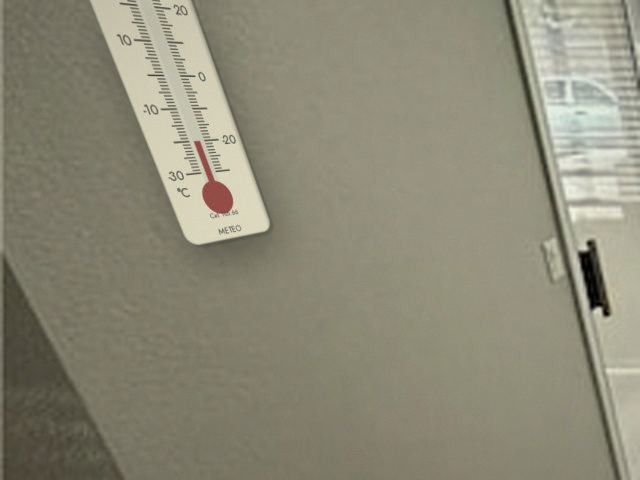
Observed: **-20** °C
